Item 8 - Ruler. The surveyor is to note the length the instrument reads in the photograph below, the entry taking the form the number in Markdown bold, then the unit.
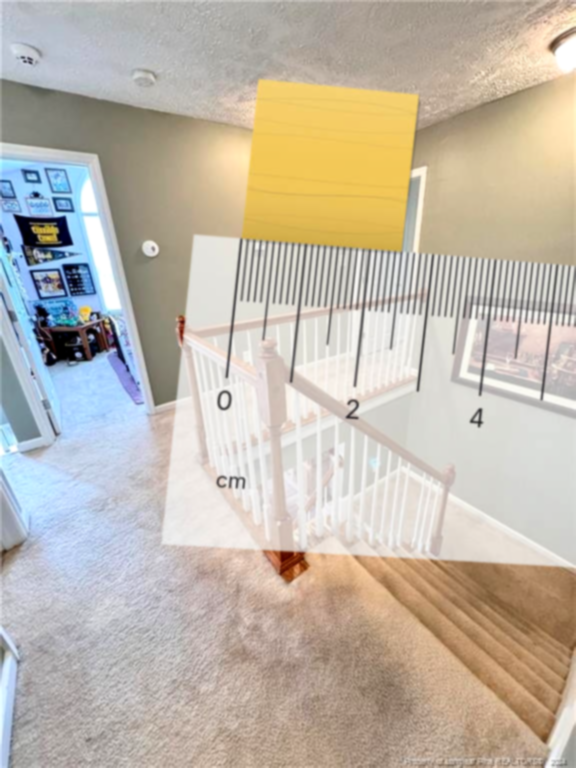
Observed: **2.5** cm
